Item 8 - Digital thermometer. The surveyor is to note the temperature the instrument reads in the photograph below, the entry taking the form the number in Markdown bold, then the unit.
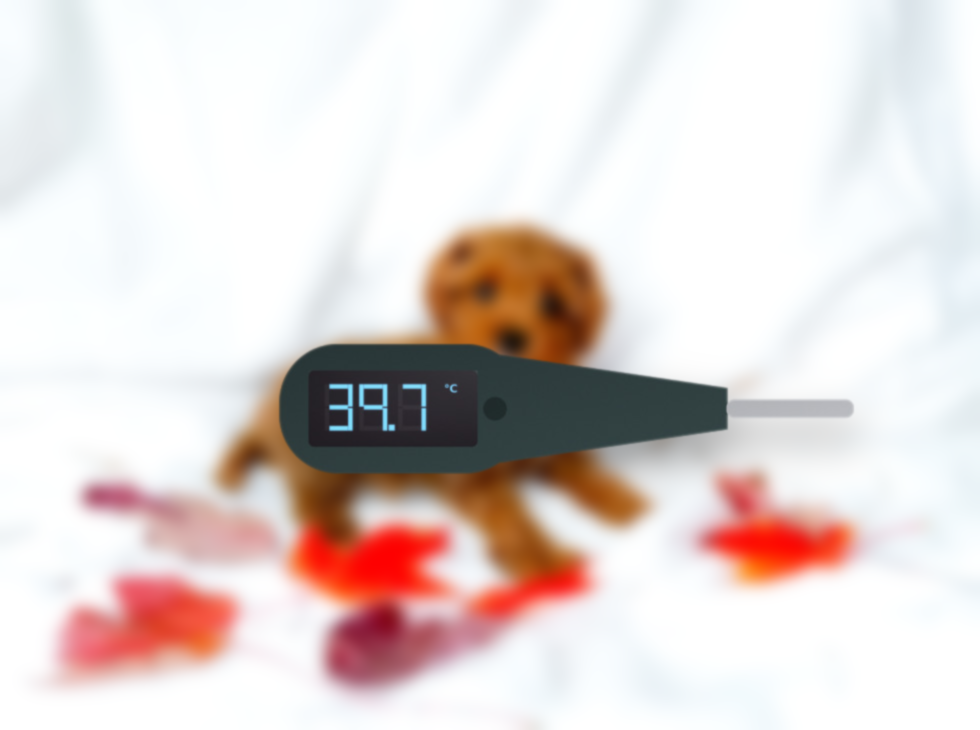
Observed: **39.7** °C
